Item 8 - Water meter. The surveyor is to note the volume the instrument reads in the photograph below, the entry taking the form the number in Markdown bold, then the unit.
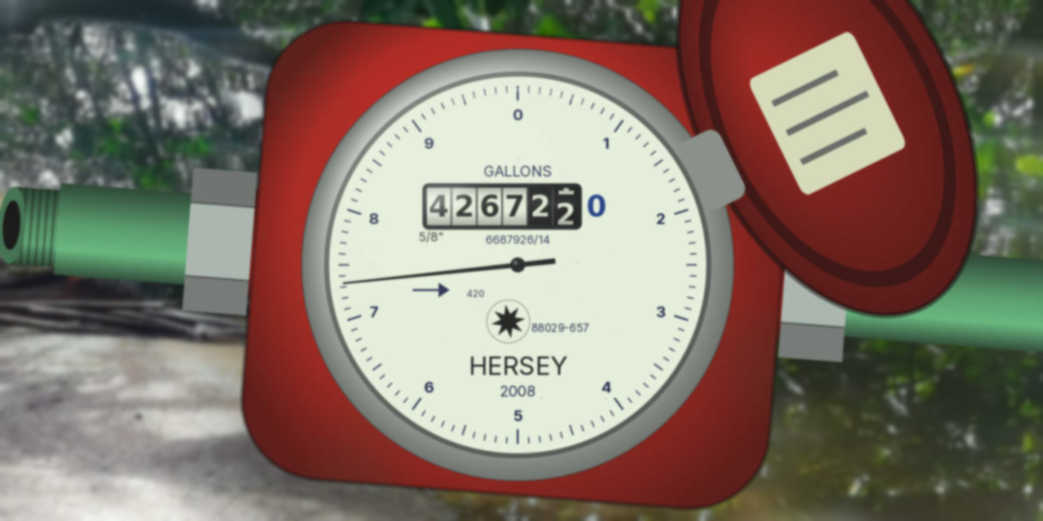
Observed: **4267217.3** gal
